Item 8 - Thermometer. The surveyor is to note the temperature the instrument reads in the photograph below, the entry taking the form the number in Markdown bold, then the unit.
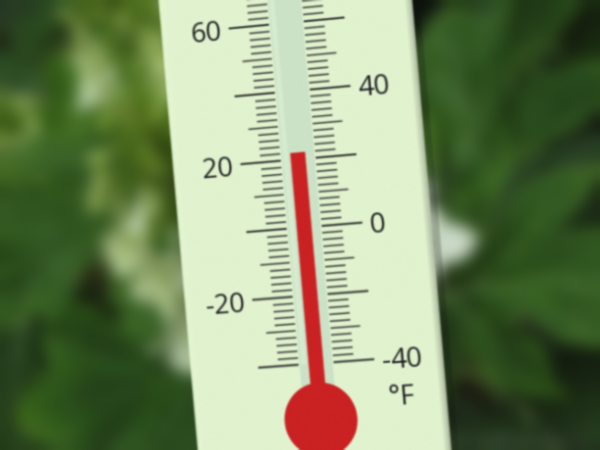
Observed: **22** °F
